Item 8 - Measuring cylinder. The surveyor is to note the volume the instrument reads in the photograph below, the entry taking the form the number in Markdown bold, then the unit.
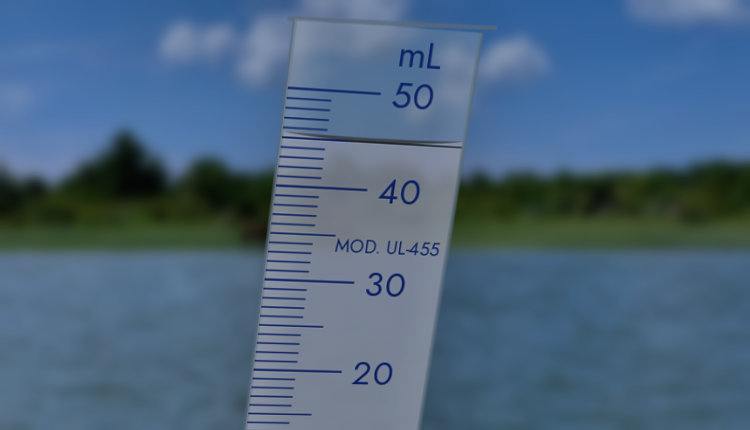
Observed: **45** mL
